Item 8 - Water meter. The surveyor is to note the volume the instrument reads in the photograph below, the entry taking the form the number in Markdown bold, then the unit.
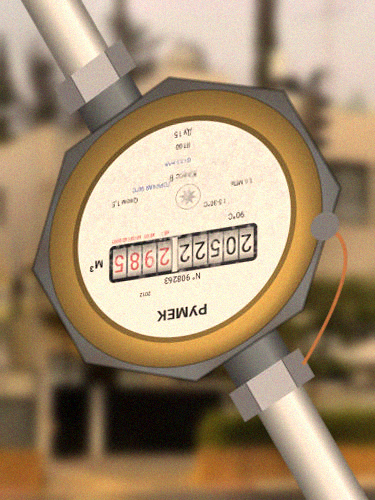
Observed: **20522.2985** m³
